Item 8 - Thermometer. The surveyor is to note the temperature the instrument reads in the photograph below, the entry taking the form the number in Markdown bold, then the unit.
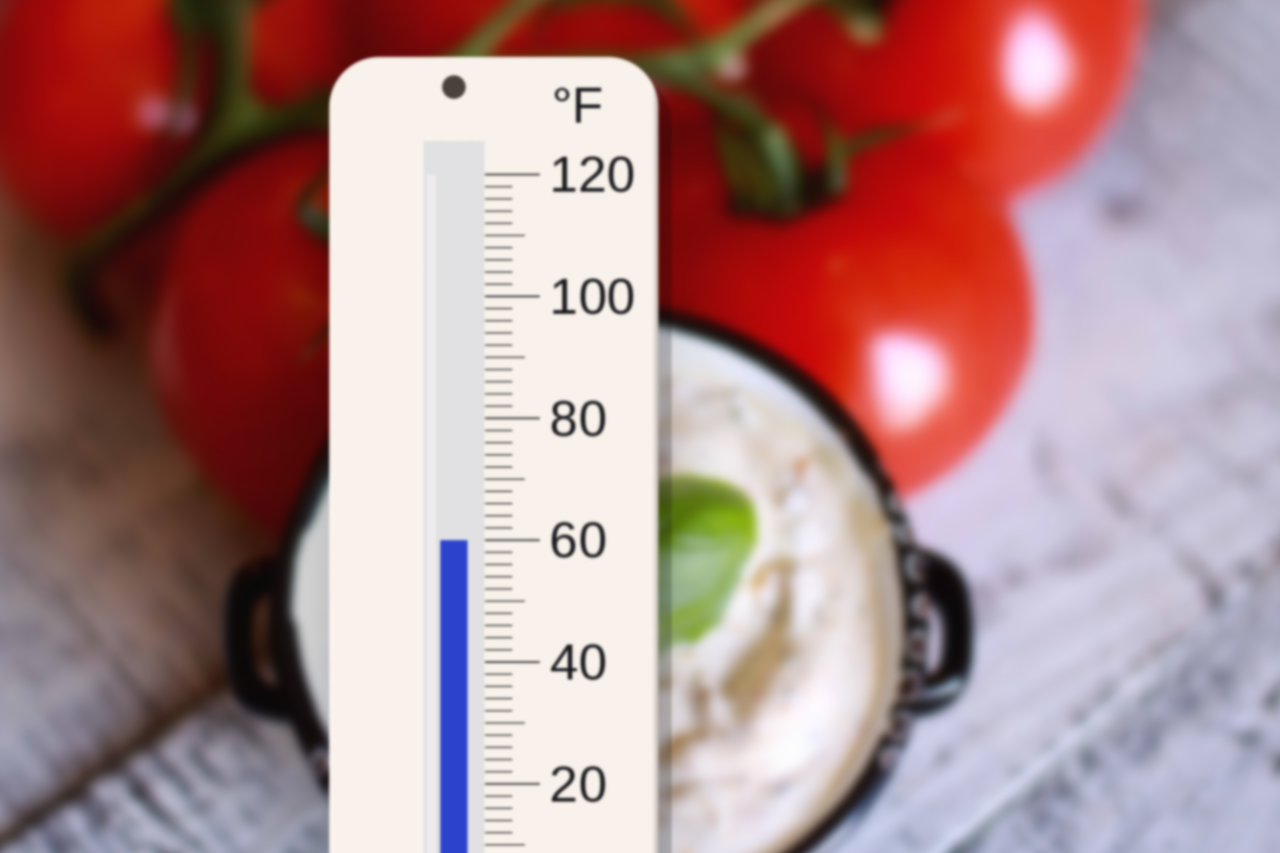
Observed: **60** °F
